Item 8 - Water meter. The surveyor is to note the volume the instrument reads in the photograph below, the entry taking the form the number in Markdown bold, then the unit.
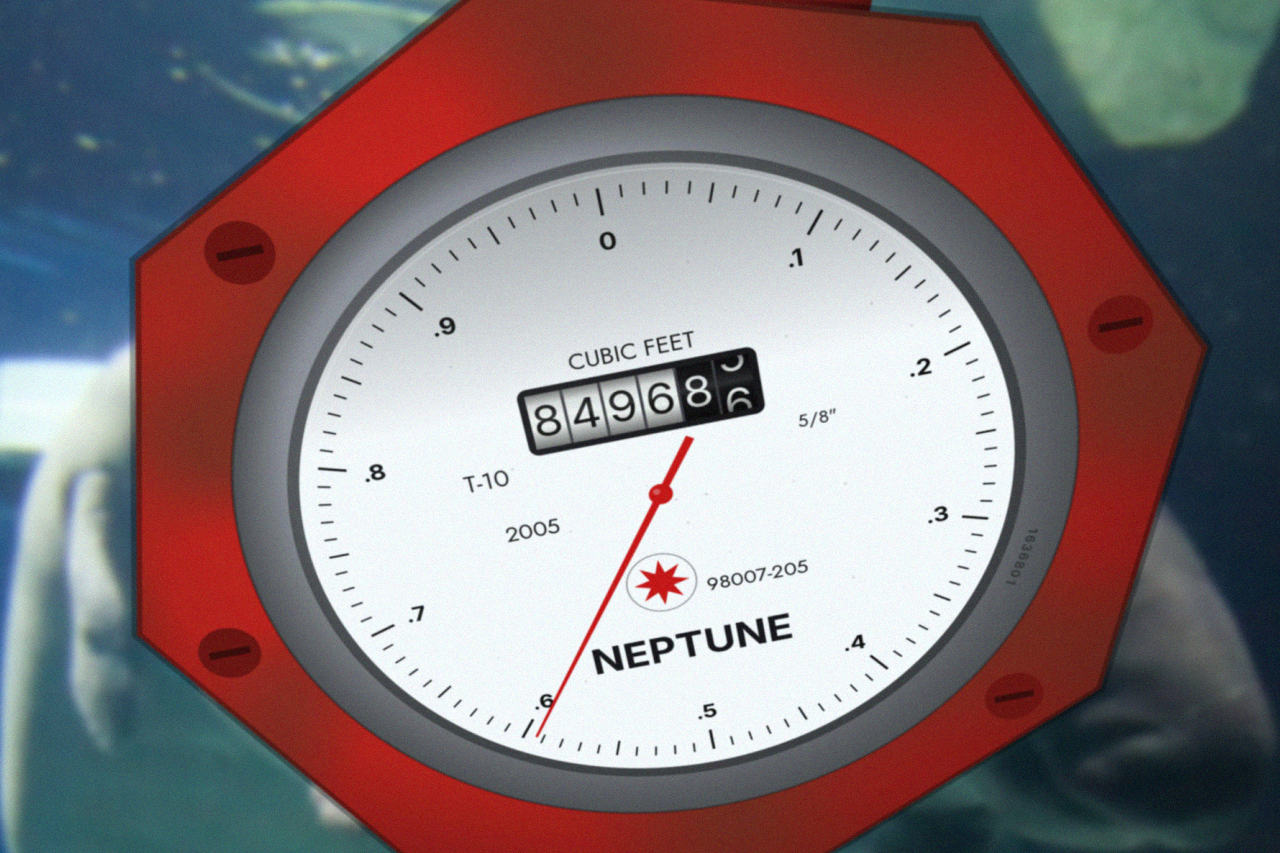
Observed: **849685.59** ft³
